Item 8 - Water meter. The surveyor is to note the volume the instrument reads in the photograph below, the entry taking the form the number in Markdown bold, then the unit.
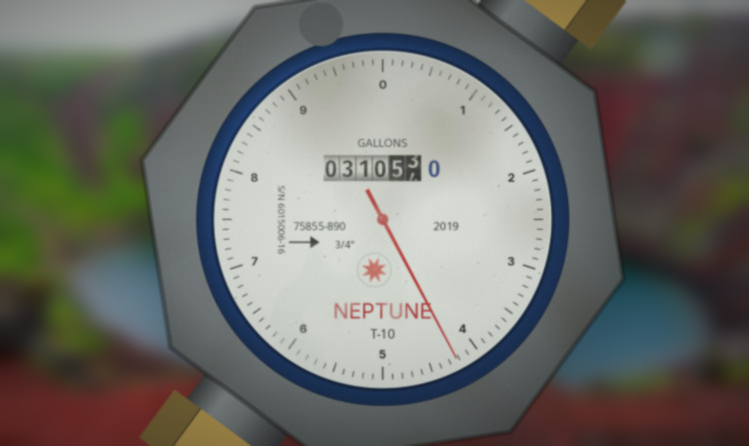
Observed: **310534.2** gal
